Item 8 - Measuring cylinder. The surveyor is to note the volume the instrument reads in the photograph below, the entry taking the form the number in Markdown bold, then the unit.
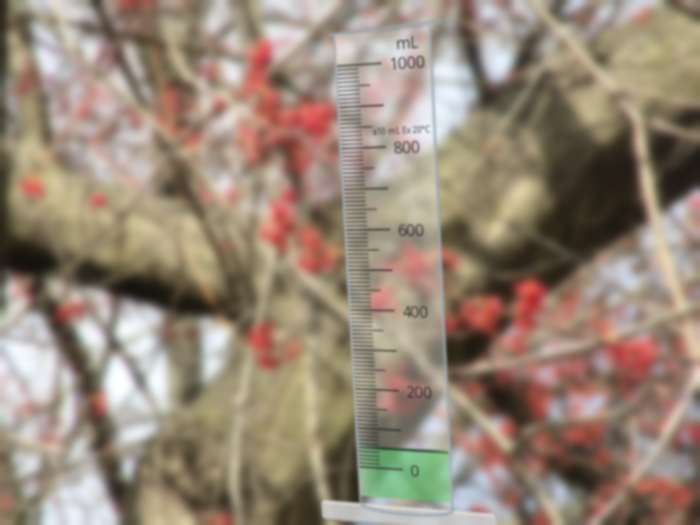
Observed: **50** mL
